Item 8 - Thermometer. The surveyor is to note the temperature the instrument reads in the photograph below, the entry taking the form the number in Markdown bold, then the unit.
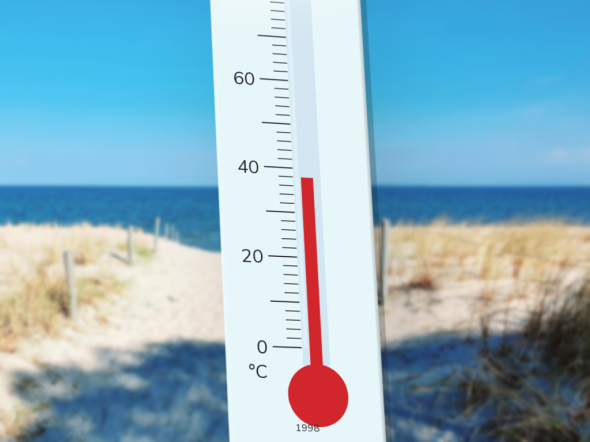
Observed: **38** °C
